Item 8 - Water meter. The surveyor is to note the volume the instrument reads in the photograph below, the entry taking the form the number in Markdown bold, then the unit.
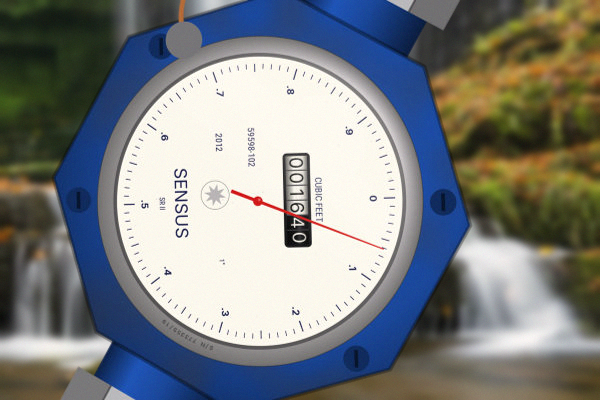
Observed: **1640.06** ft³
